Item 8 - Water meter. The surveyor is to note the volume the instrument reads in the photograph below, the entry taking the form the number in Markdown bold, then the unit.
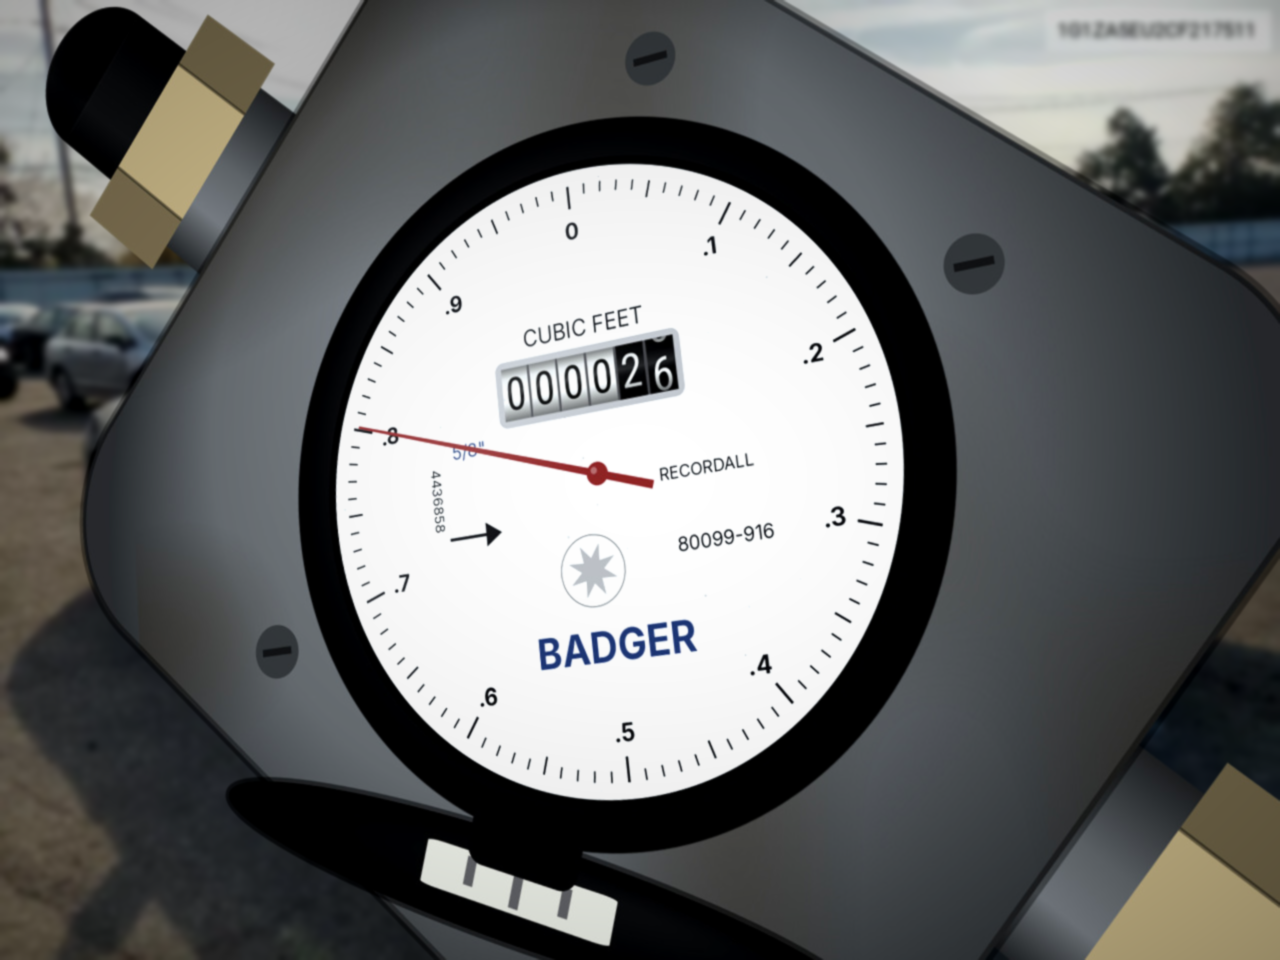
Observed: **25.80** ft³
